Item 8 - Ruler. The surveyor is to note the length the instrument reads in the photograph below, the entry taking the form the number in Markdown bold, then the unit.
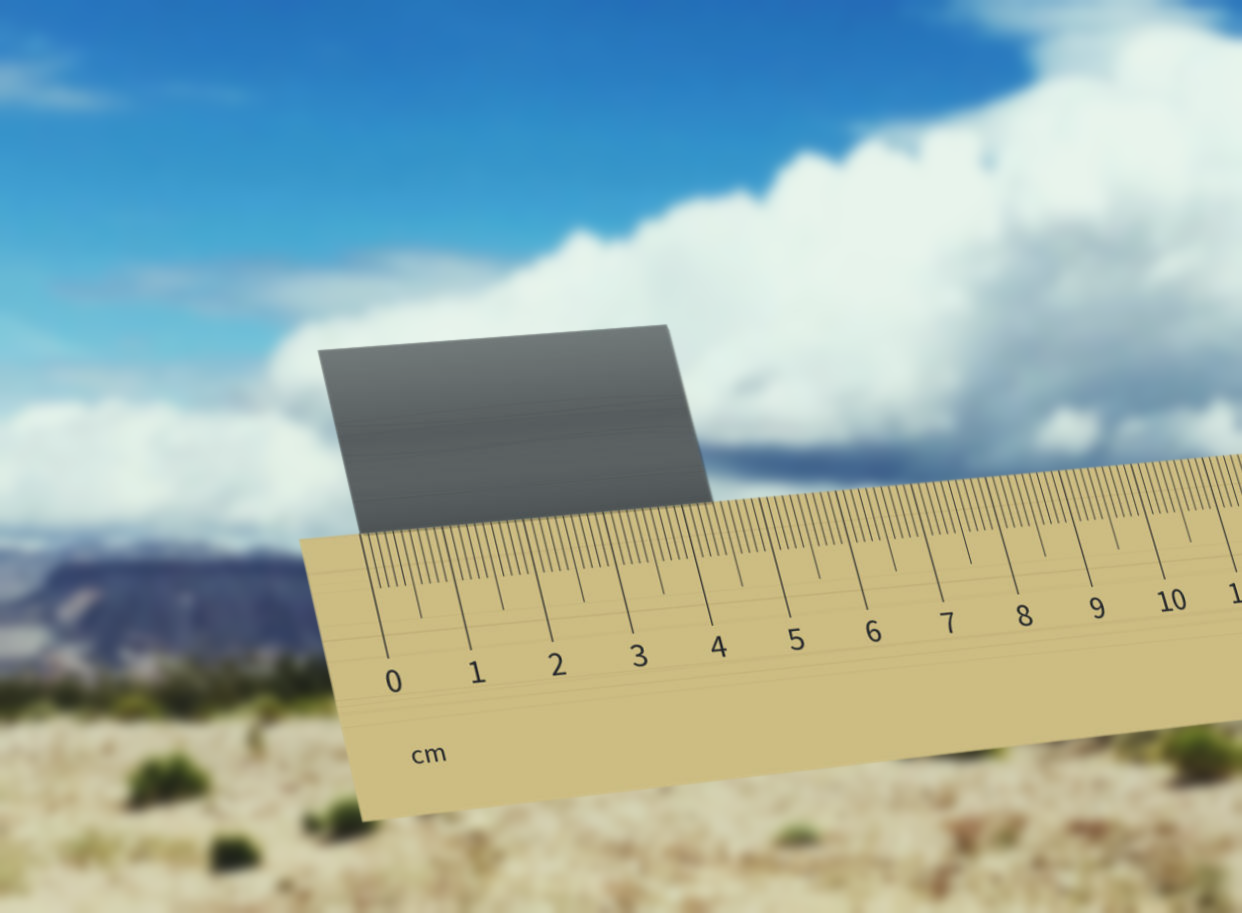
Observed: **4.4** cm
